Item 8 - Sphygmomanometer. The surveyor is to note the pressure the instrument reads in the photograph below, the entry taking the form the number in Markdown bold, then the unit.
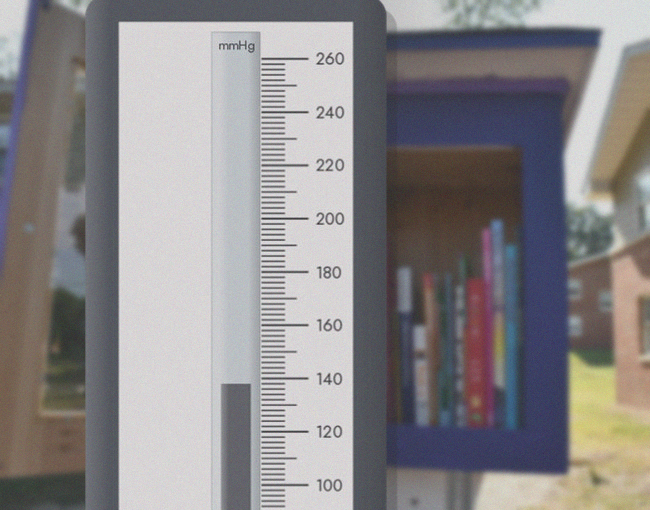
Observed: **138** mmHg
